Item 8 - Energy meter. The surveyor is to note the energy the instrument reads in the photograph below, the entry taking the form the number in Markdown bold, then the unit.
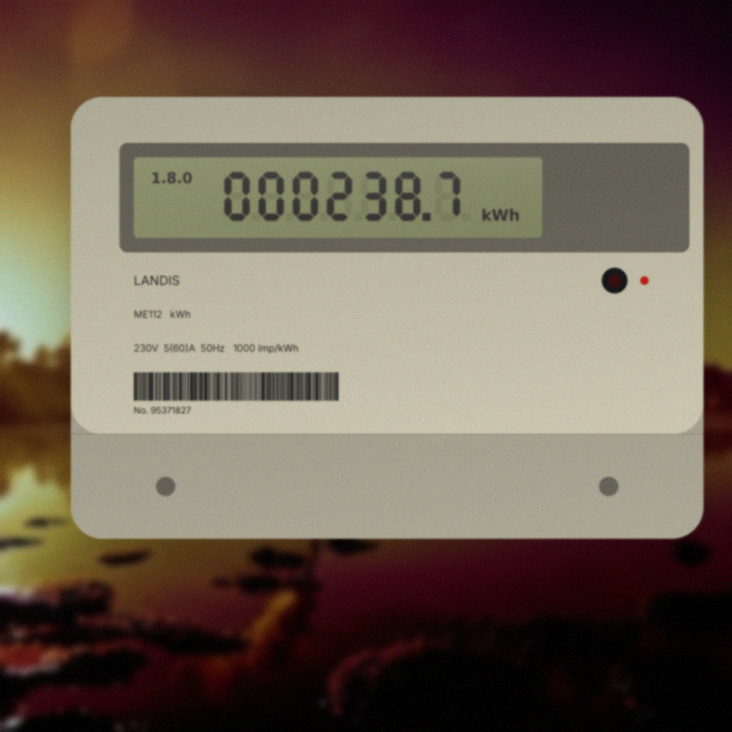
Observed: **238.7** kWh
